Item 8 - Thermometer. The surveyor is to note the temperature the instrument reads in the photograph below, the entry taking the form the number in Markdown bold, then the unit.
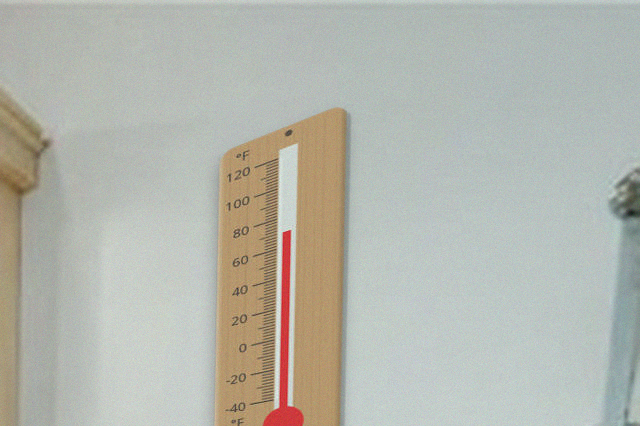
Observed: **70** °F
